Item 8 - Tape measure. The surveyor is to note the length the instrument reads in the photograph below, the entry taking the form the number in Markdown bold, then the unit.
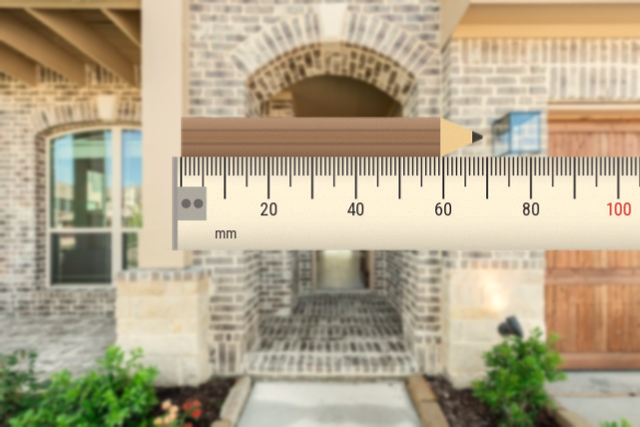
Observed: **69** mm
